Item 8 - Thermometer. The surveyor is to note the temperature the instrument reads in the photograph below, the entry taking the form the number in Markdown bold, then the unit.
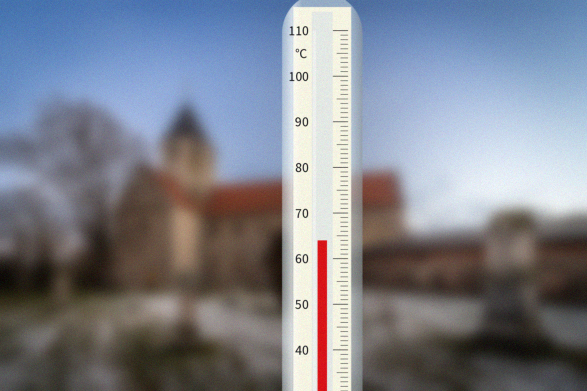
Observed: **64** °C
